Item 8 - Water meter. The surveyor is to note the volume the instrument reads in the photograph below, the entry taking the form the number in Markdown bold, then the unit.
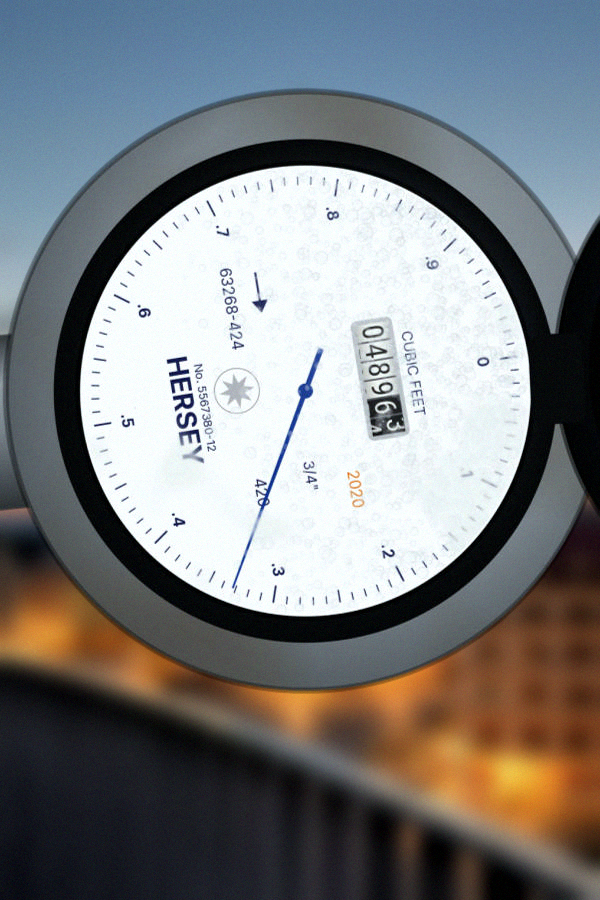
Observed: **48963.33** ft³
